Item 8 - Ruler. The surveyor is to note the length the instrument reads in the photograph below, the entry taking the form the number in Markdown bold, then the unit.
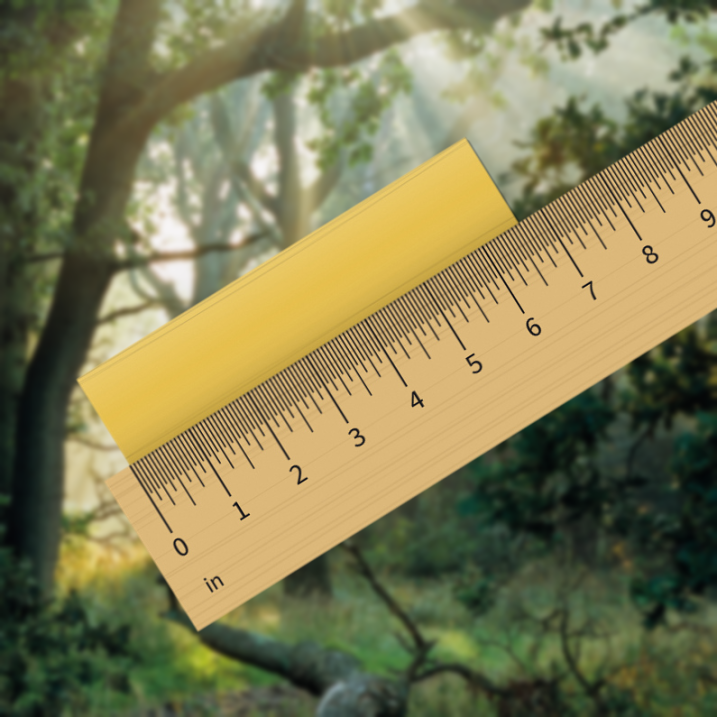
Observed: **6.625** in
